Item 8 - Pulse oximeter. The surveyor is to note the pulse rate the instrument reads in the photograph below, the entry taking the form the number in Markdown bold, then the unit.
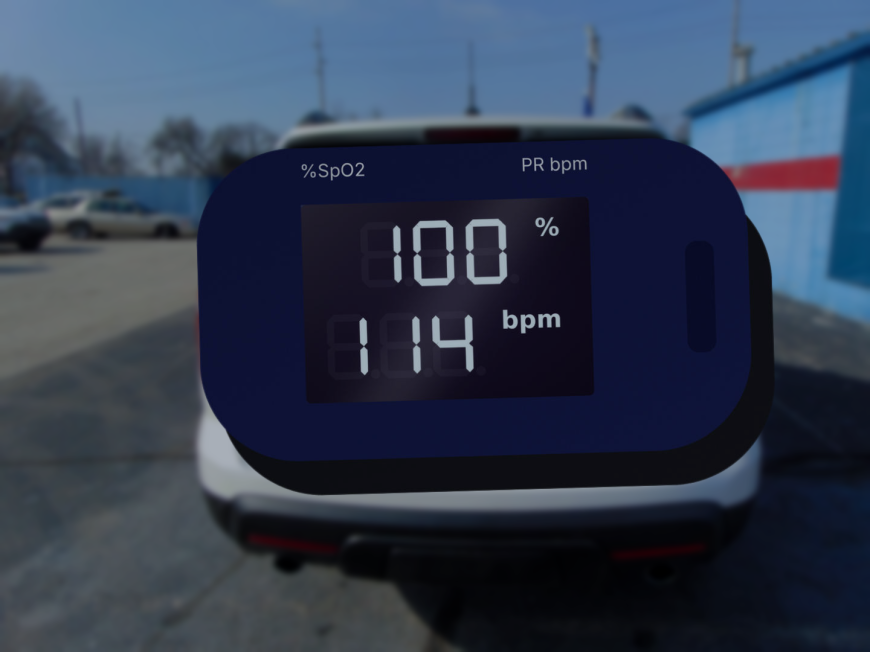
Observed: **114** bpm
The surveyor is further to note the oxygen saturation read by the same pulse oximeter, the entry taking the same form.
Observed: **100** %
